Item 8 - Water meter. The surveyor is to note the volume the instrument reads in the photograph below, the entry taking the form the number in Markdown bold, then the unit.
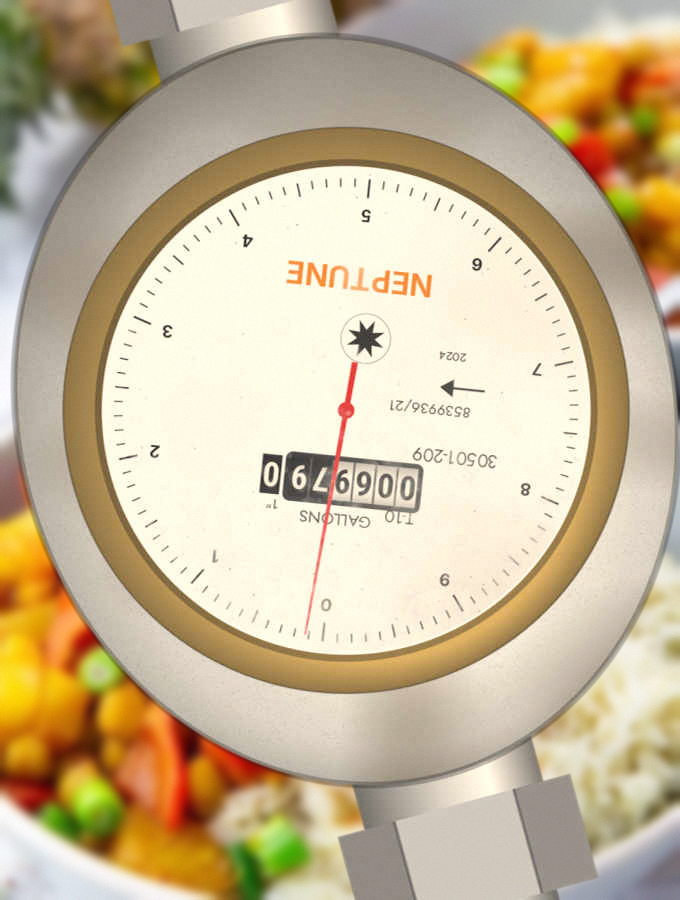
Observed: **69790.1** gal
